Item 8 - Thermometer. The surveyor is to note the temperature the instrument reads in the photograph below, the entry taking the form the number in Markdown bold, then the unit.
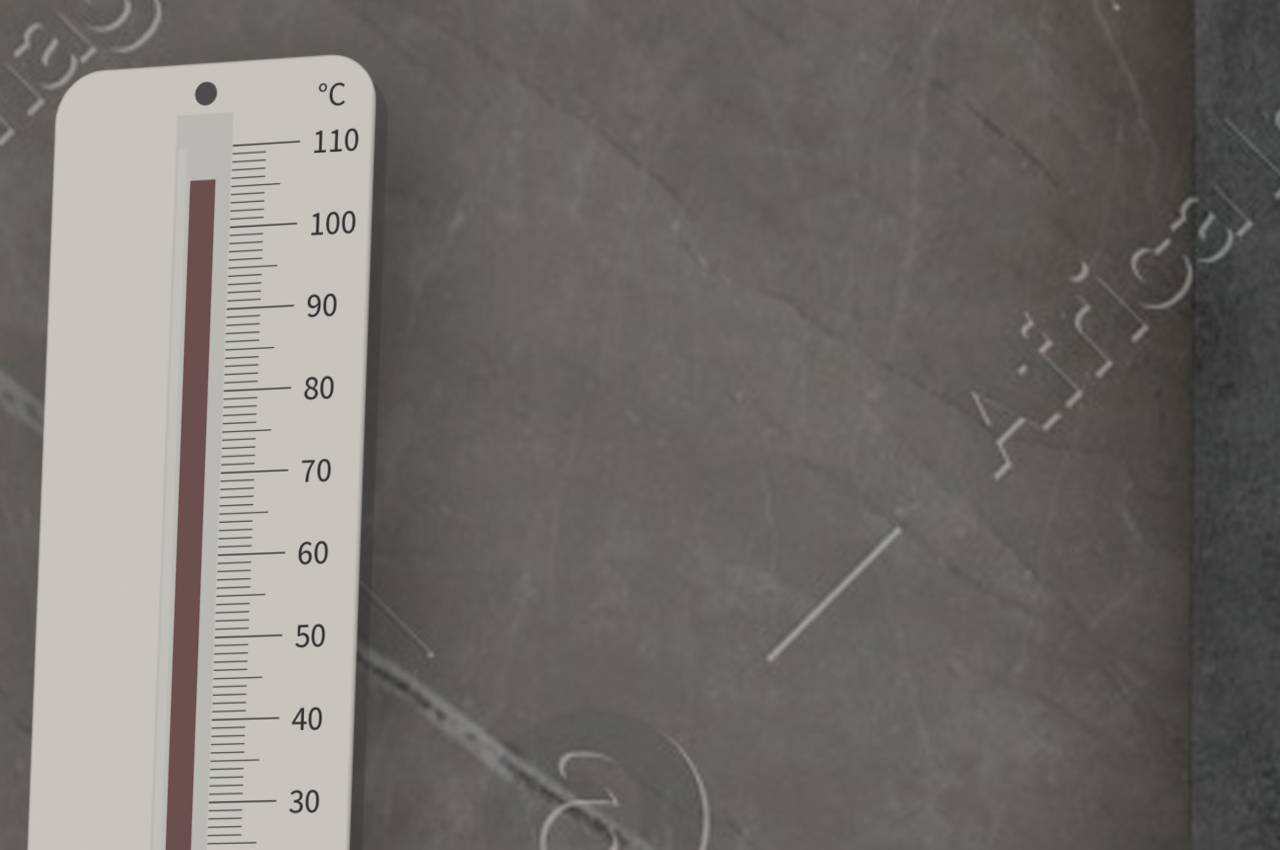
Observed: **106** °C
